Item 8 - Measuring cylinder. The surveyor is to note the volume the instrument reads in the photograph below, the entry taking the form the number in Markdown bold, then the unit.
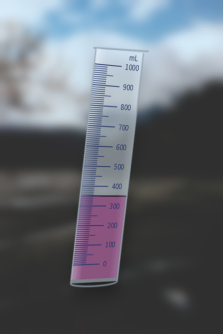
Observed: **350** mL
